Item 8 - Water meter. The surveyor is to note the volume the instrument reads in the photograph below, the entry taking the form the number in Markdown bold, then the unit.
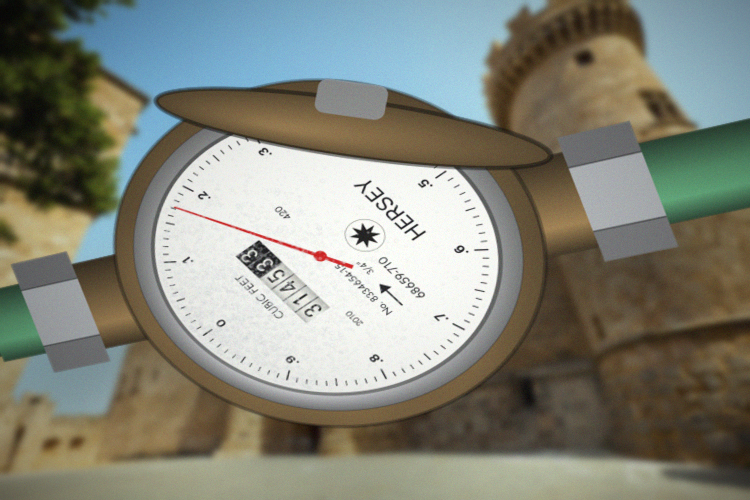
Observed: **314533.17** ft³
